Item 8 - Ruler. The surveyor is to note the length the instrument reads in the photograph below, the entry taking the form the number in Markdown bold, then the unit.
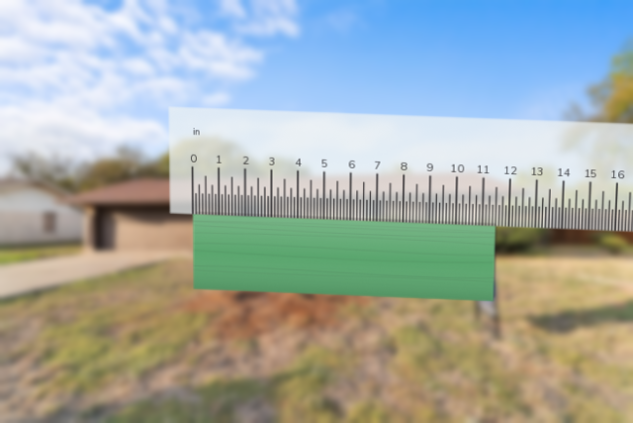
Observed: **11.5** in
